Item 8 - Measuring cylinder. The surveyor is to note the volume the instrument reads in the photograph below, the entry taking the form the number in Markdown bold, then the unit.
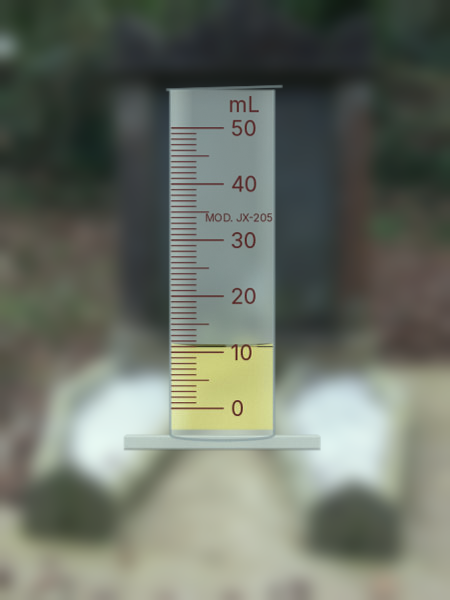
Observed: **11** mL
